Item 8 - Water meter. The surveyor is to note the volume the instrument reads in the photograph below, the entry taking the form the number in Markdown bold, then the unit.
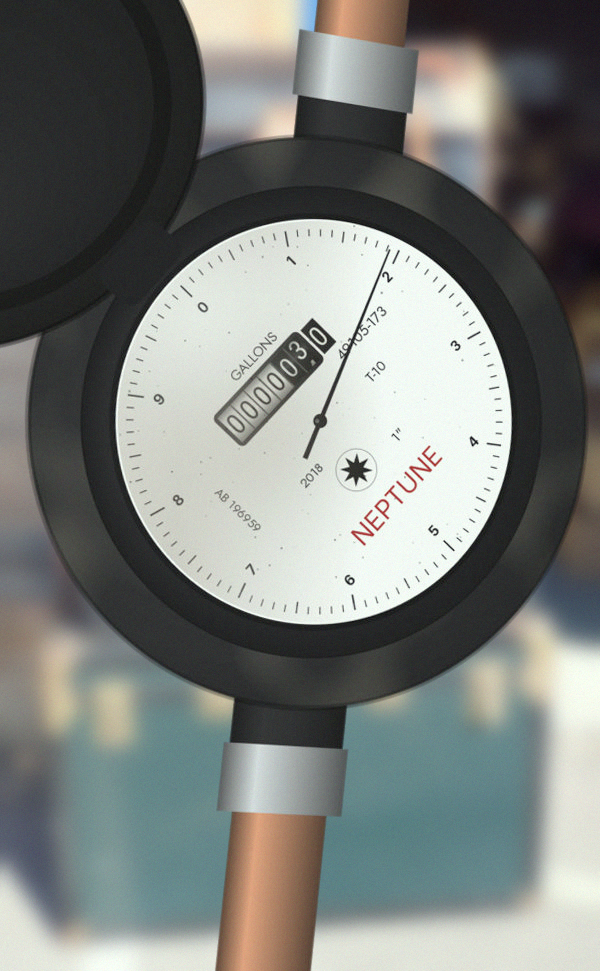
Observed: **31.9** gal
